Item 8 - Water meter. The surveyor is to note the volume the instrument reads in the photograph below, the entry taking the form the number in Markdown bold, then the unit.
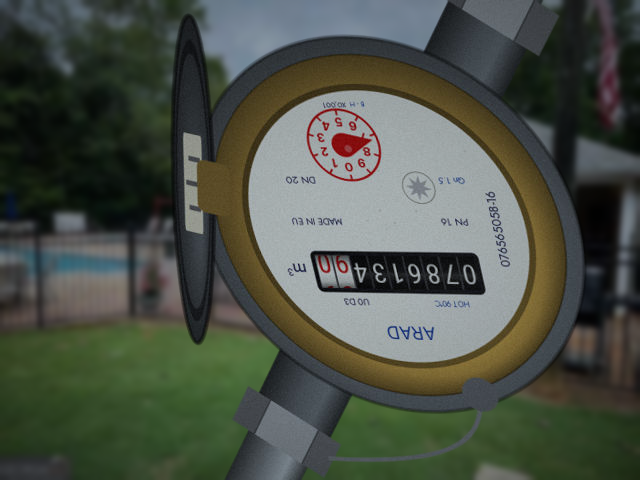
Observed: **786134.897** m³
